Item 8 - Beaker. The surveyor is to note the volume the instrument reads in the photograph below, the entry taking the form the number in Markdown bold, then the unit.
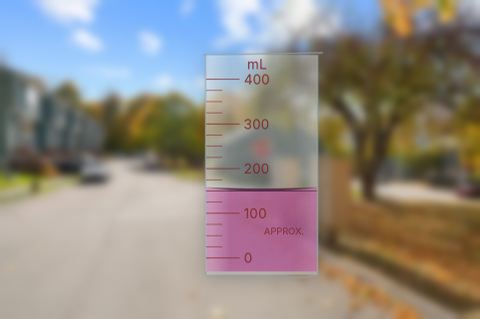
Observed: **150** mL
